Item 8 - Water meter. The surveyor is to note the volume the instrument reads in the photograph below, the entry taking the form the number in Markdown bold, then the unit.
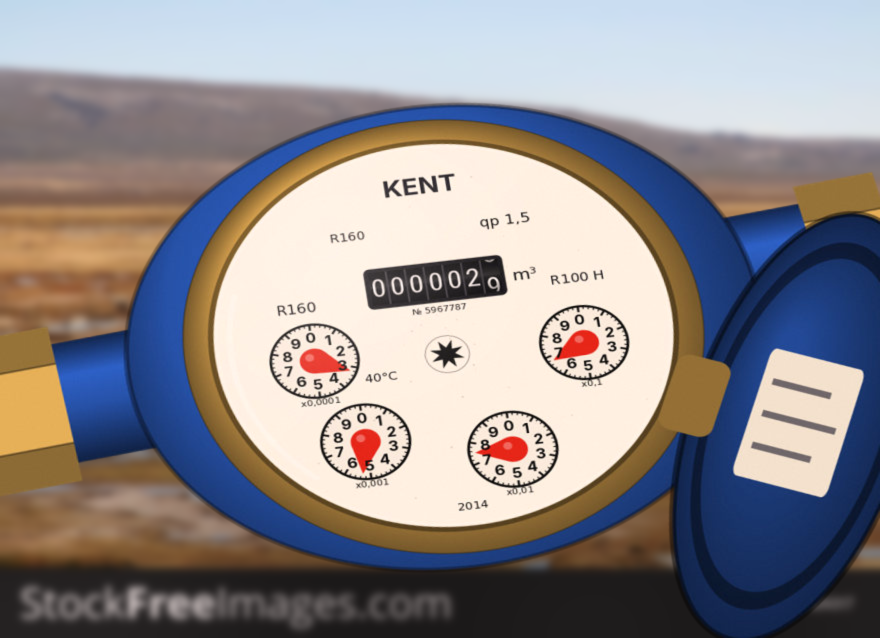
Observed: **28.6753** m³
